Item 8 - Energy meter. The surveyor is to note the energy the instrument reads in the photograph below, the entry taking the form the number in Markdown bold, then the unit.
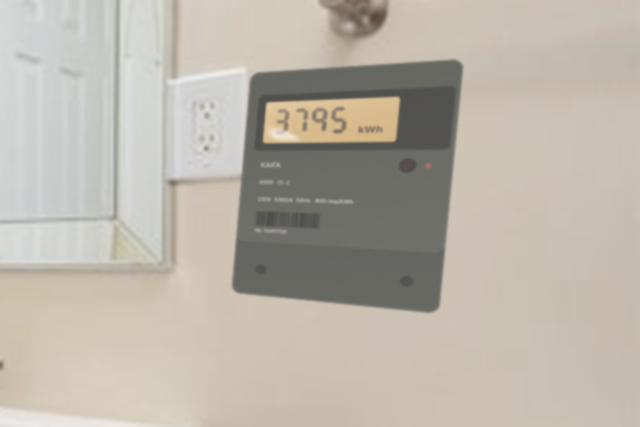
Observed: **3795** kWh
